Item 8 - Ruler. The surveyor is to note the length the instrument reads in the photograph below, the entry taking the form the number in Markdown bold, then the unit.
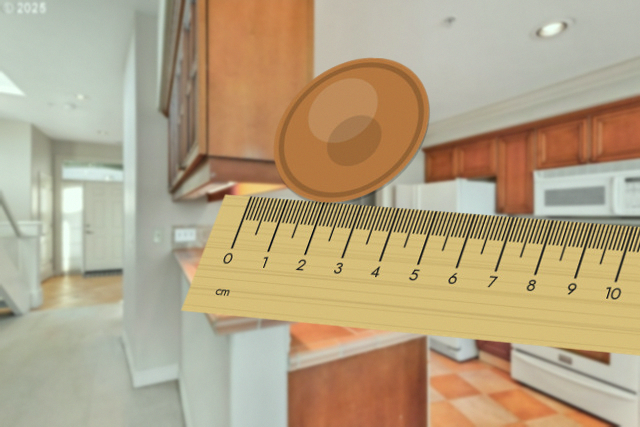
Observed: **4** cm
